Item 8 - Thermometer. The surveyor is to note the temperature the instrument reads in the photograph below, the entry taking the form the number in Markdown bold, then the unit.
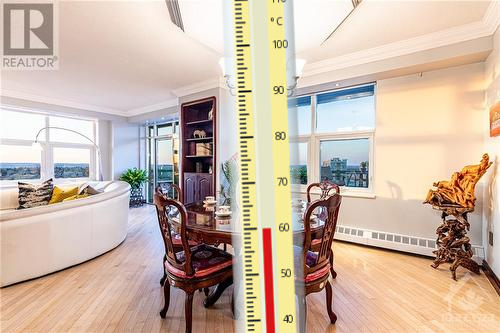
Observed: **60** °C
